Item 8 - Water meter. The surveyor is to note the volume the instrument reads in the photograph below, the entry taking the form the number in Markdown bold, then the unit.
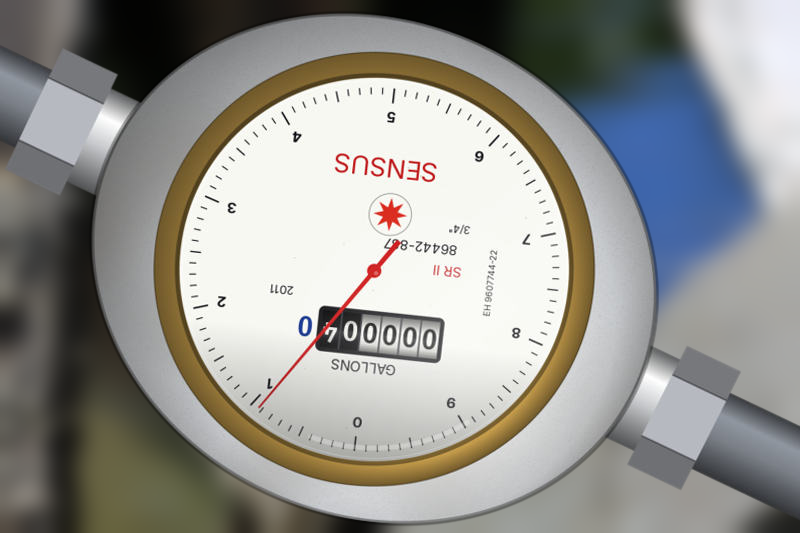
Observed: **40.9** gal
